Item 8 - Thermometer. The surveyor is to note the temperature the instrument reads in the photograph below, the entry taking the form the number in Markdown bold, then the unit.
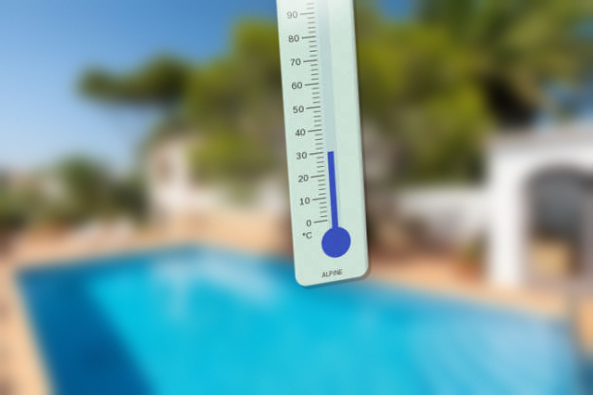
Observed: **30** °C
